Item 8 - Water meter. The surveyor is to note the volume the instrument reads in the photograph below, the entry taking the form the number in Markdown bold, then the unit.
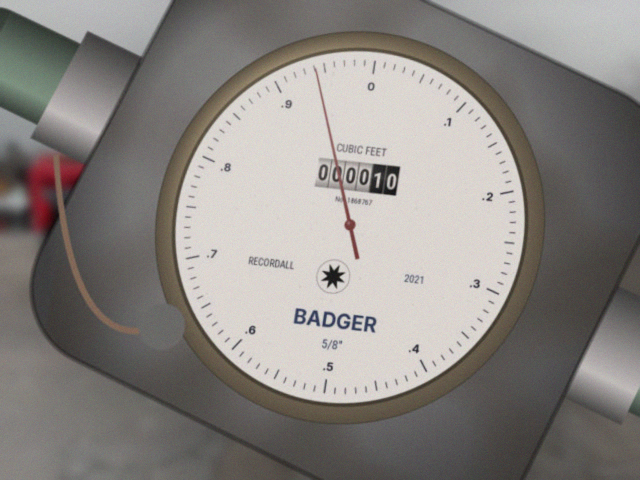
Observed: **9.94** ft³
